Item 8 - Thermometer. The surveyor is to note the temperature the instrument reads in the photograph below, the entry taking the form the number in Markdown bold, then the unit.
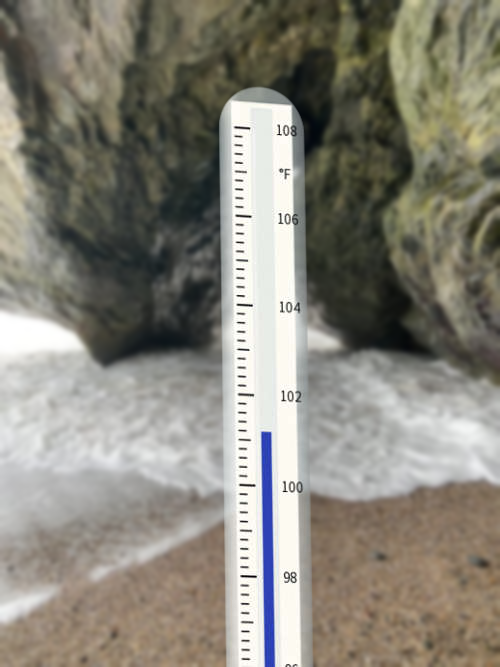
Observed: **101.2** °F
